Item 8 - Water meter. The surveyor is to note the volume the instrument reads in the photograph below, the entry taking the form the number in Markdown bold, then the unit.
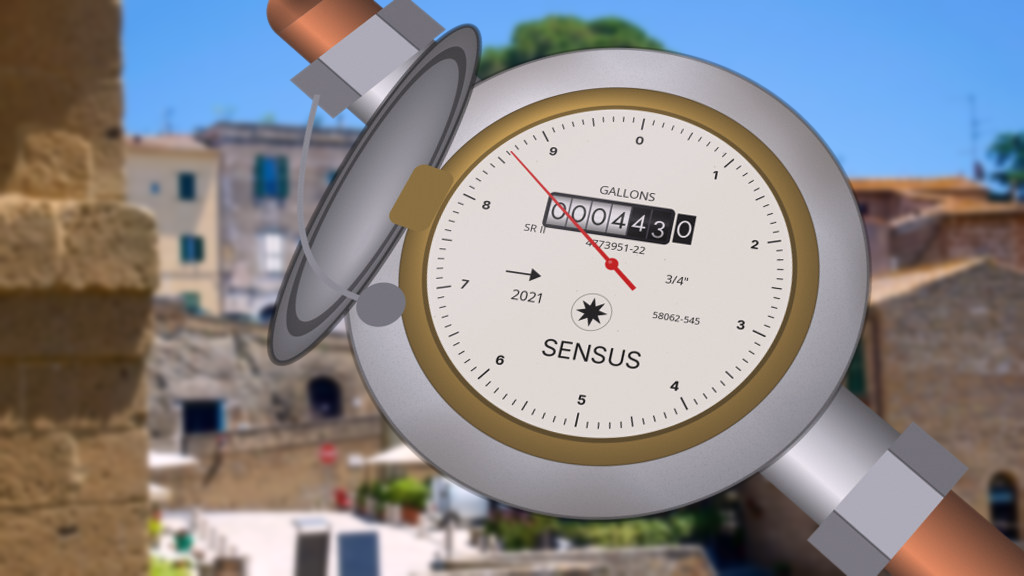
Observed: **4428.6** gal
